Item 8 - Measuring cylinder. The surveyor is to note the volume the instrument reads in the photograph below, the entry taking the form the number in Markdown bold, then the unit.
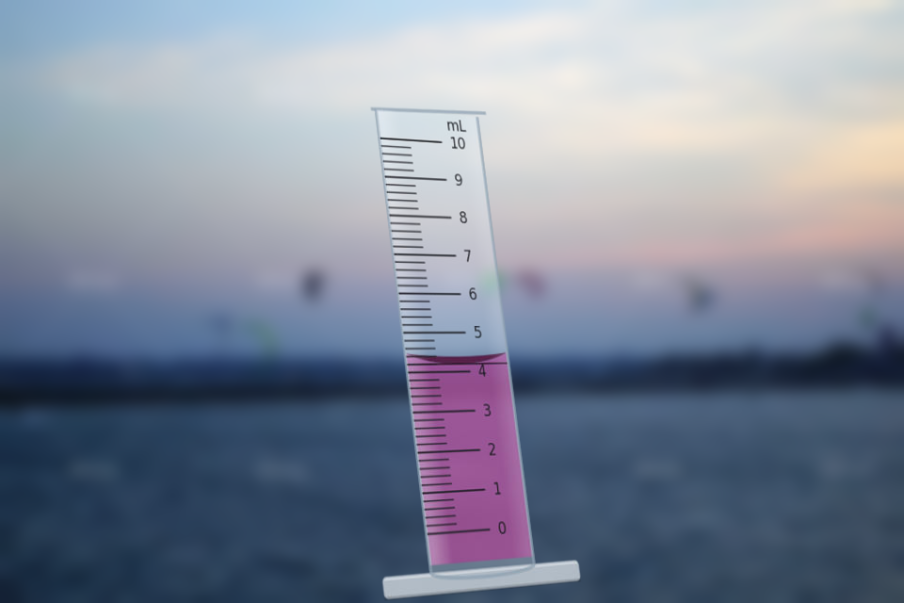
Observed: **4.2** mL
